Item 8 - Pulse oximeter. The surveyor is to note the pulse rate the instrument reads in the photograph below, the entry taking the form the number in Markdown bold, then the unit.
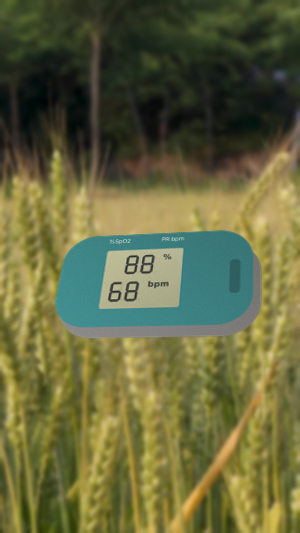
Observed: **68** bpm
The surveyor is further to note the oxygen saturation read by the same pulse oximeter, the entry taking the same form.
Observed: **88** %
